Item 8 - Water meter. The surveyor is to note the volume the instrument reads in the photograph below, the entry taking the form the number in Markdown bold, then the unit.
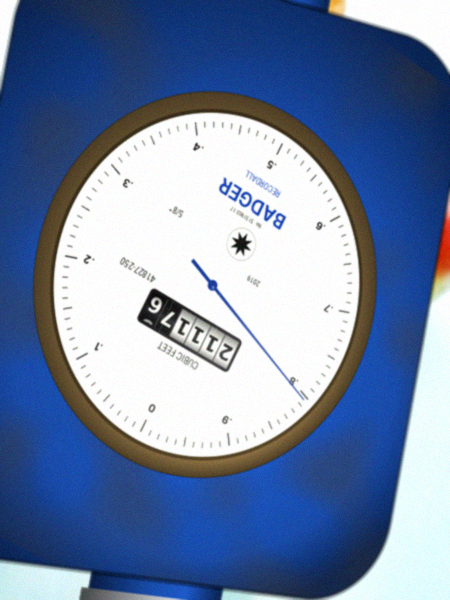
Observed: **211175.80** ft³
